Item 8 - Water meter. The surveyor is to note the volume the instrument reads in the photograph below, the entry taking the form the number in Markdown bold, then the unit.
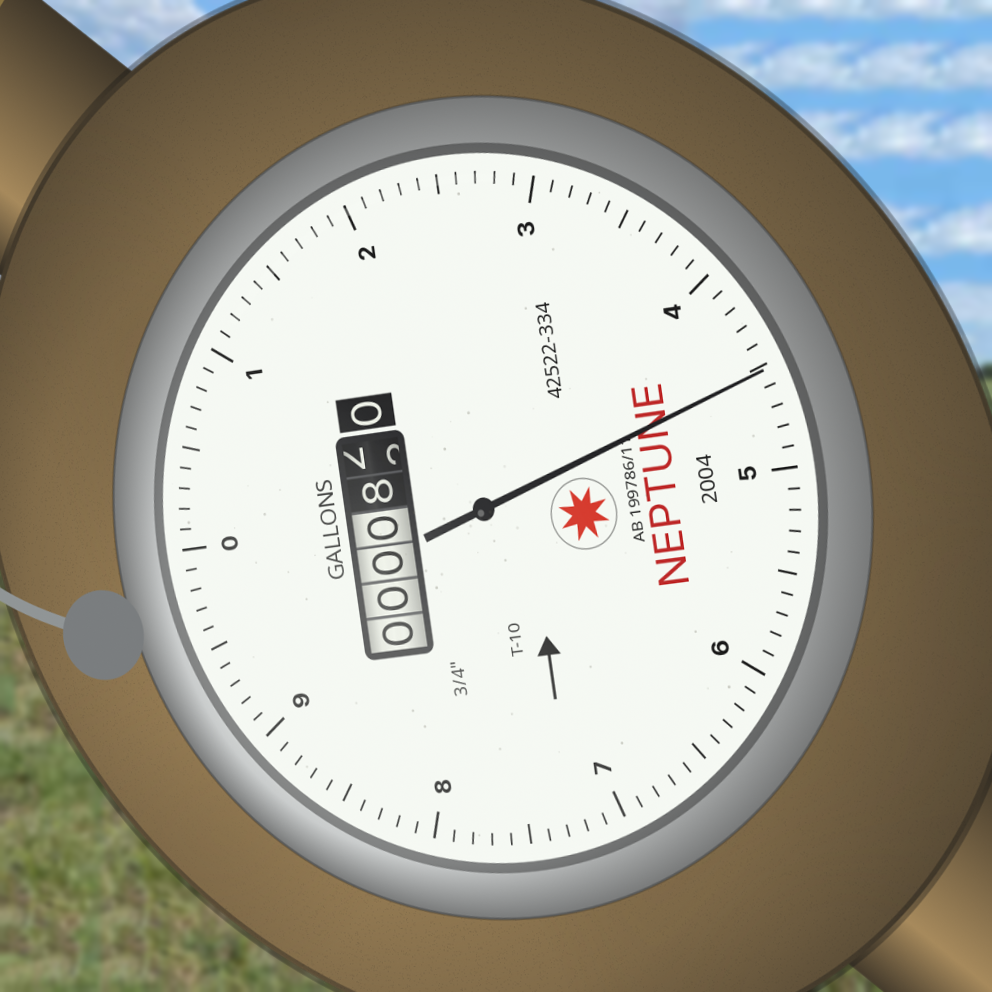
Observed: **824.5** gal
